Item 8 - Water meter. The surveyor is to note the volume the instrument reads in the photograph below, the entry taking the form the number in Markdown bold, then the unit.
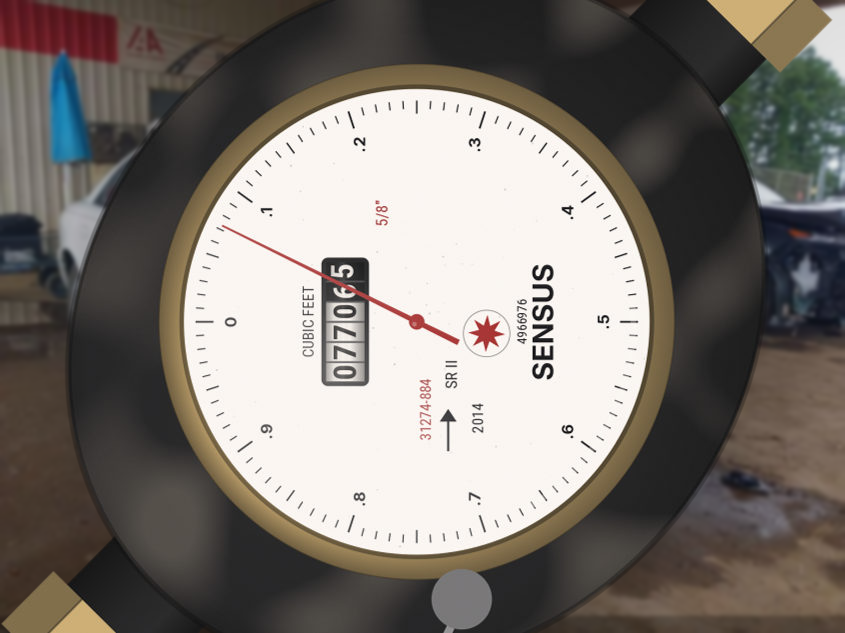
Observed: **77065.07** ft³
